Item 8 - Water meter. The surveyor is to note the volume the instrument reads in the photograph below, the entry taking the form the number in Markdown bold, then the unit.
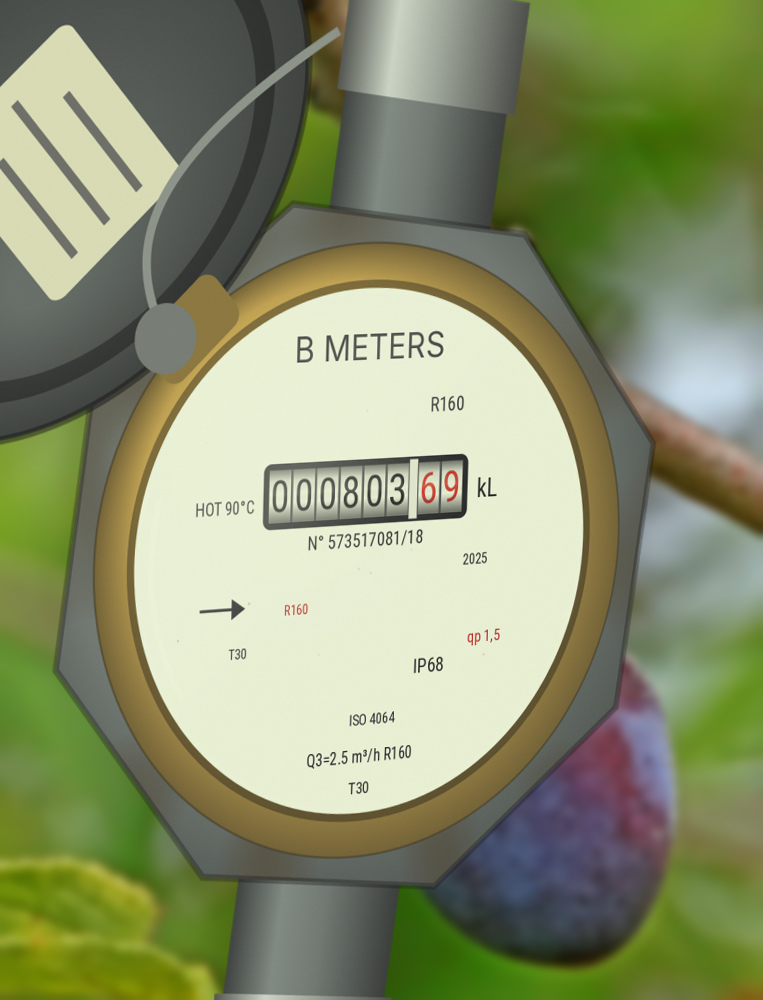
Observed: **803.69** kL
